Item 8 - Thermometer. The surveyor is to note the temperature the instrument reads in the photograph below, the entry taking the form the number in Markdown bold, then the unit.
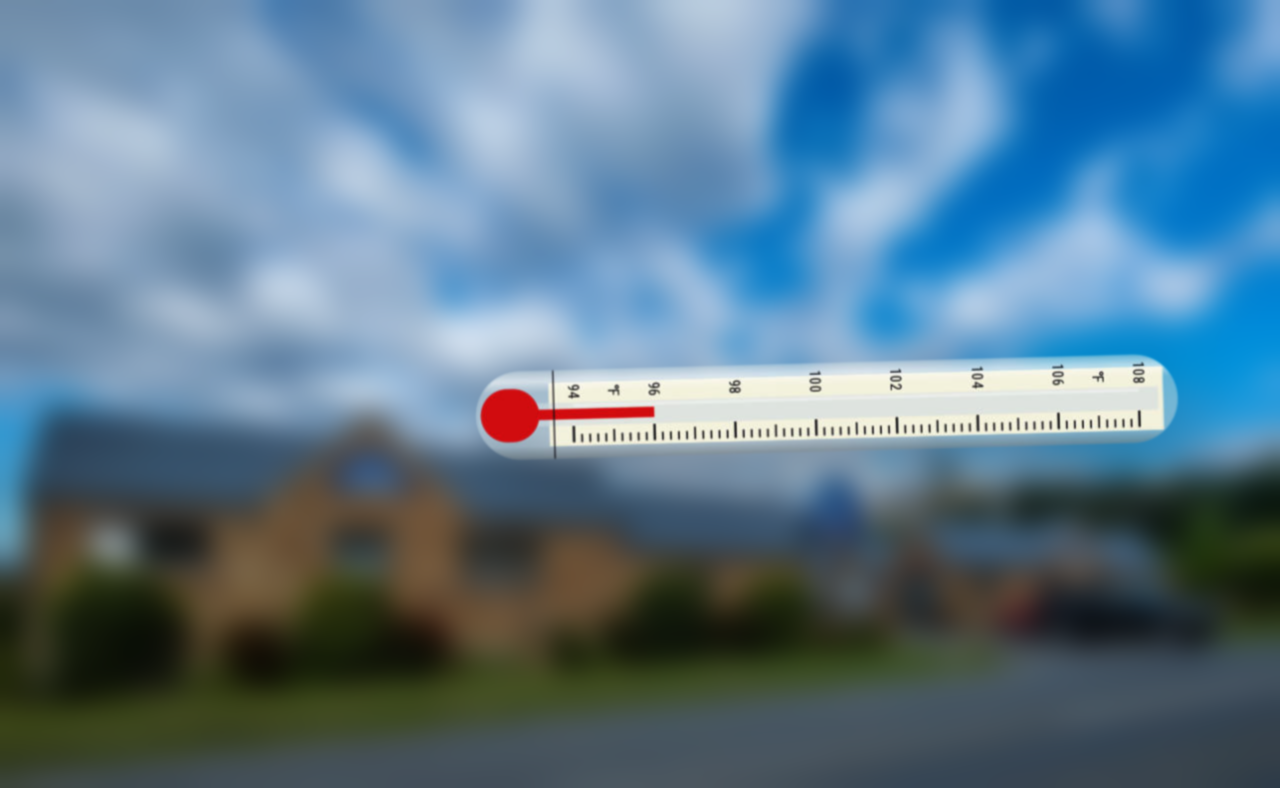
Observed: **96** °F
